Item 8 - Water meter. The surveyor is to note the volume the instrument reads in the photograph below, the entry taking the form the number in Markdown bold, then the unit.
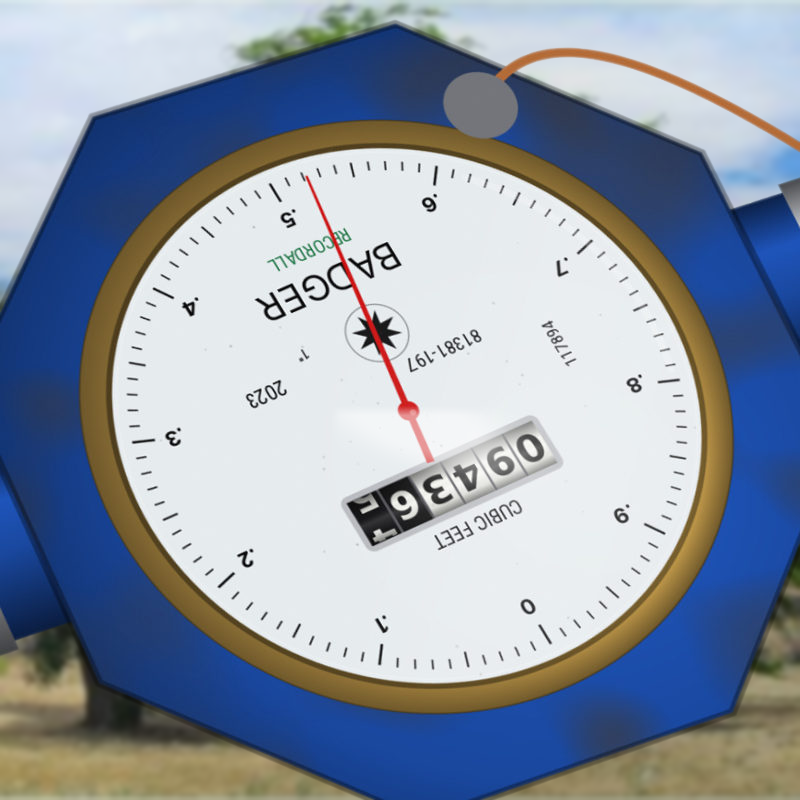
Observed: **94364.52** ft³
